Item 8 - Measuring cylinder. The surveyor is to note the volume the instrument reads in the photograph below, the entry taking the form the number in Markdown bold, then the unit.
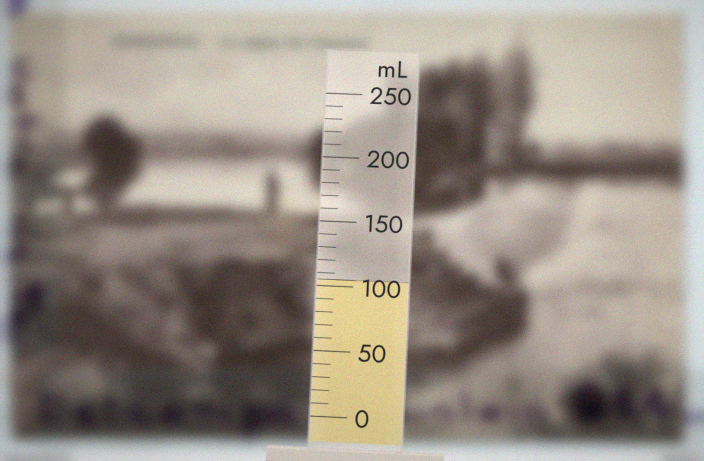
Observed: **105** mL
